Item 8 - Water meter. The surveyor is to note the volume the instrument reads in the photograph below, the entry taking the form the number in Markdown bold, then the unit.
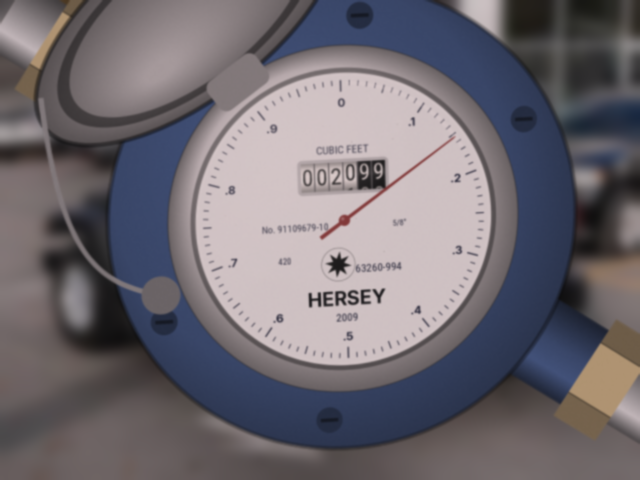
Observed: **2099.15** ft³
